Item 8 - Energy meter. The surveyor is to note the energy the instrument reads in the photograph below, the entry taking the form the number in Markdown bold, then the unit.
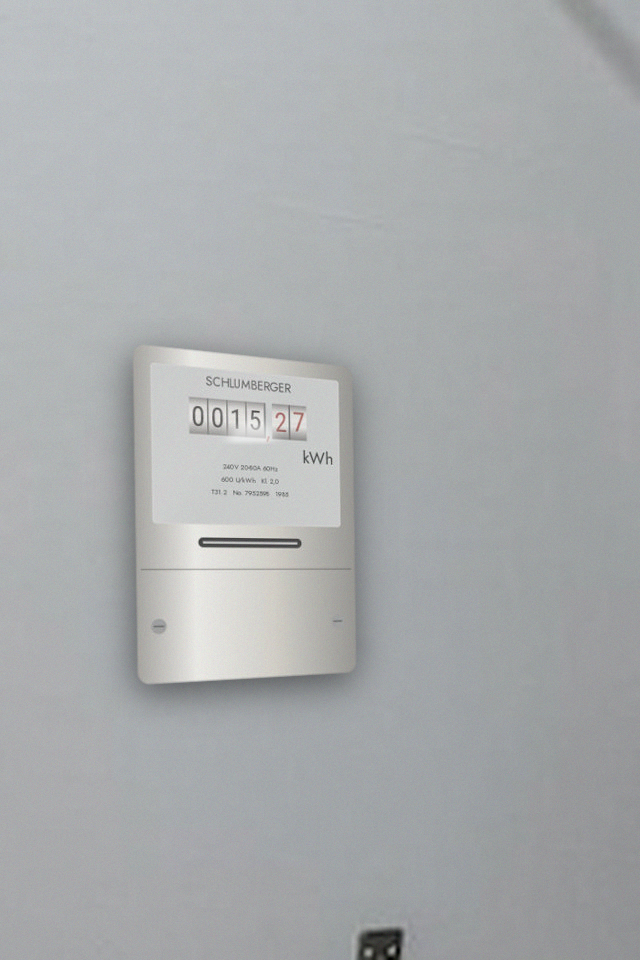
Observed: **15.27** kWh
